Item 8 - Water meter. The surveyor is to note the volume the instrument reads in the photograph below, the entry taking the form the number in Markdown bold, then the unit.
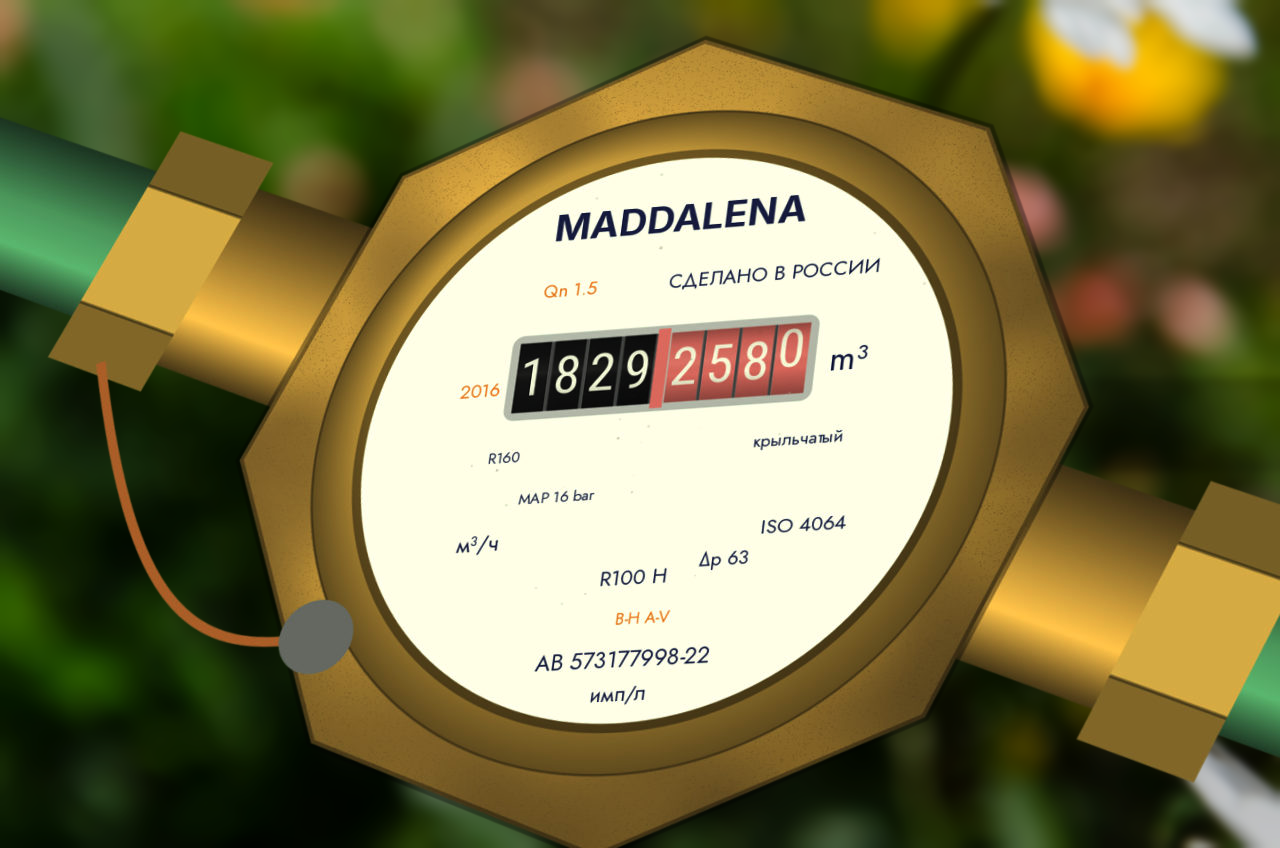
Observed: **1829.2580** m³
